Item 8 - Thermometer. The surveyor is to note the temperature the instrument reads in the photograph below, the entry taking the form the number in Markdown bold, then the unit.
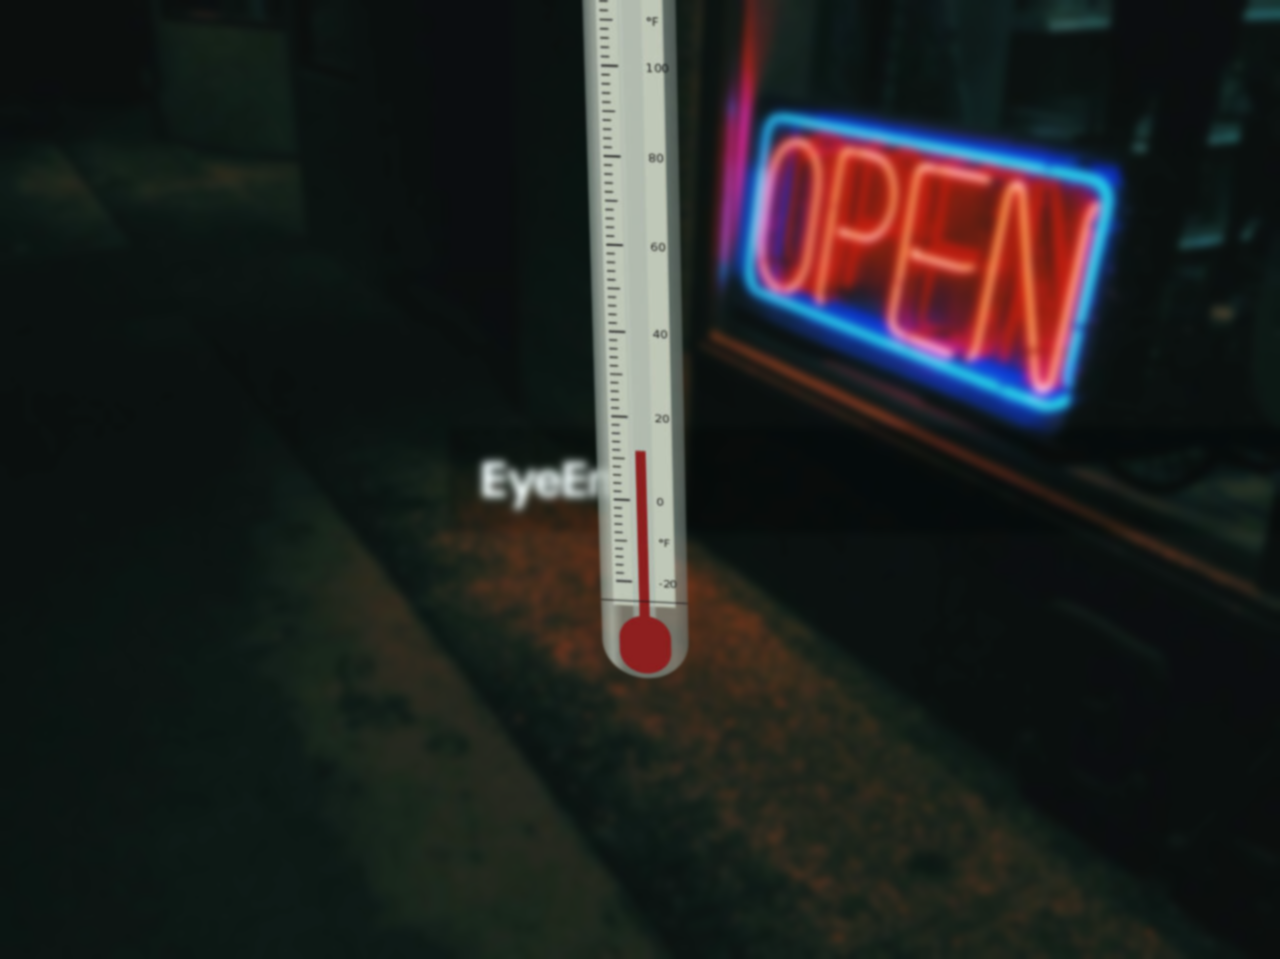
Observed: **12** °F
